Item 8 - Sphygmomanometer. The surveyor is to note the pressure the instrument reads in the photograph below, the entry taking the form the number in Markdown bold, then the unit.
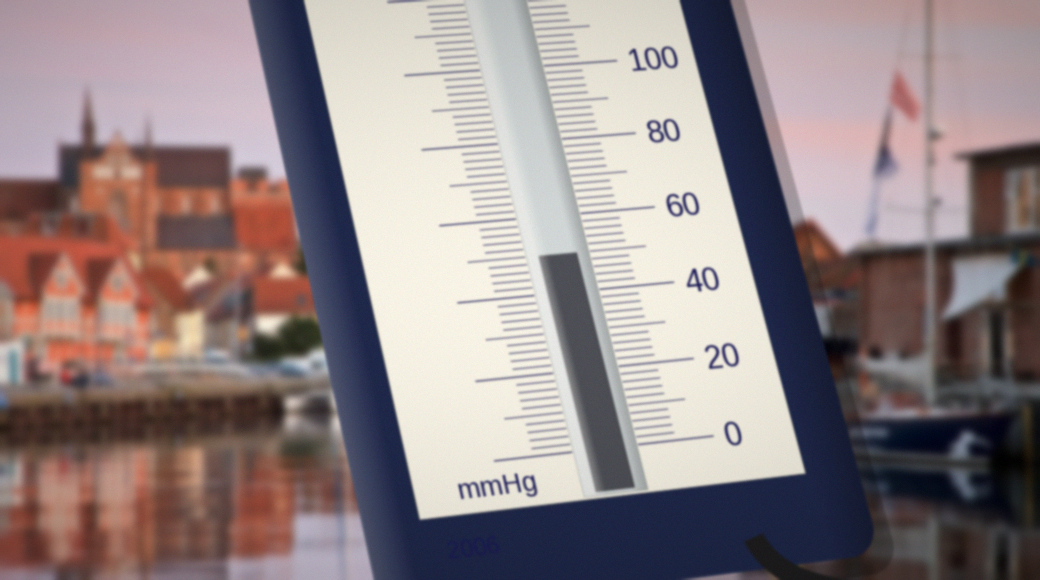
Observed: **50** mmHg
